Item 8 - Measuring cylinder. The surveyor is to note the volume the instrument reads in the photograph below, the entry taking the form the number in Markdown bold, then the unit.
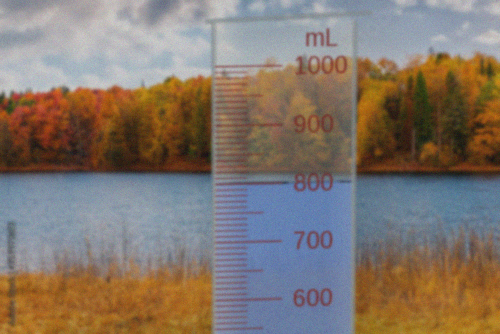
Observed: **800** mL
